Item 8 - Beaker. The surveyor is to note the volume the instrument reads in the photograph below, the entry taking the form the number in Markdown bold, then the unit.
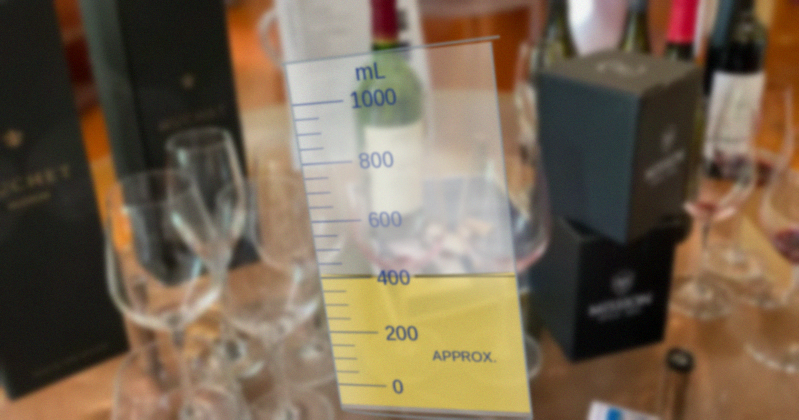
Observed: **400** mL
